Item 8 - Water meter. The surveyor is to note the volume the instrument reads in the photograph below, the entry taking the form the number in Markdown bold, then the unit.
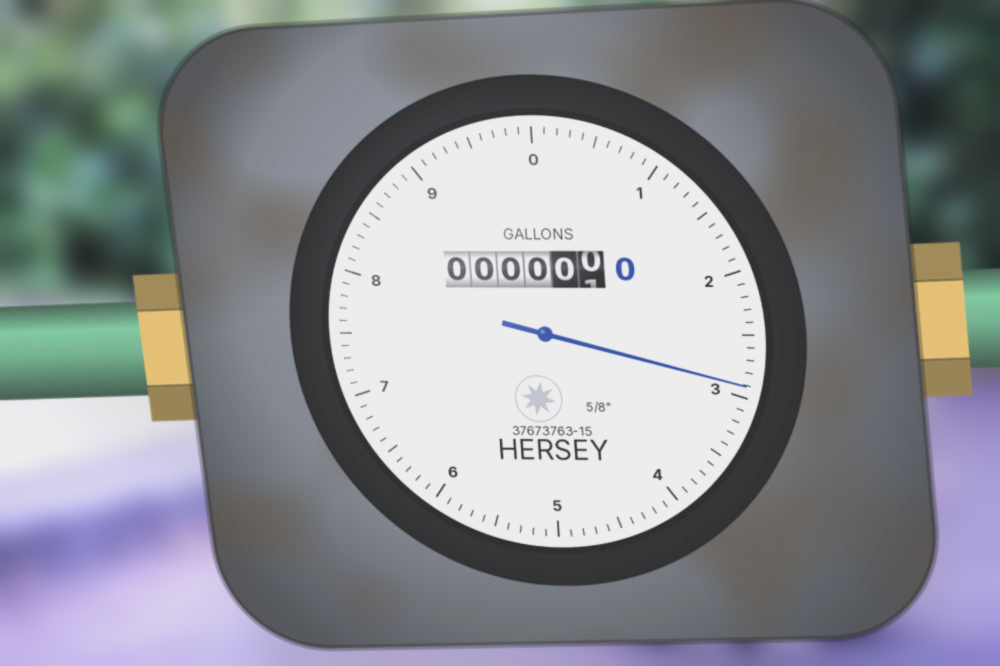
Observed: **2.9** gal
